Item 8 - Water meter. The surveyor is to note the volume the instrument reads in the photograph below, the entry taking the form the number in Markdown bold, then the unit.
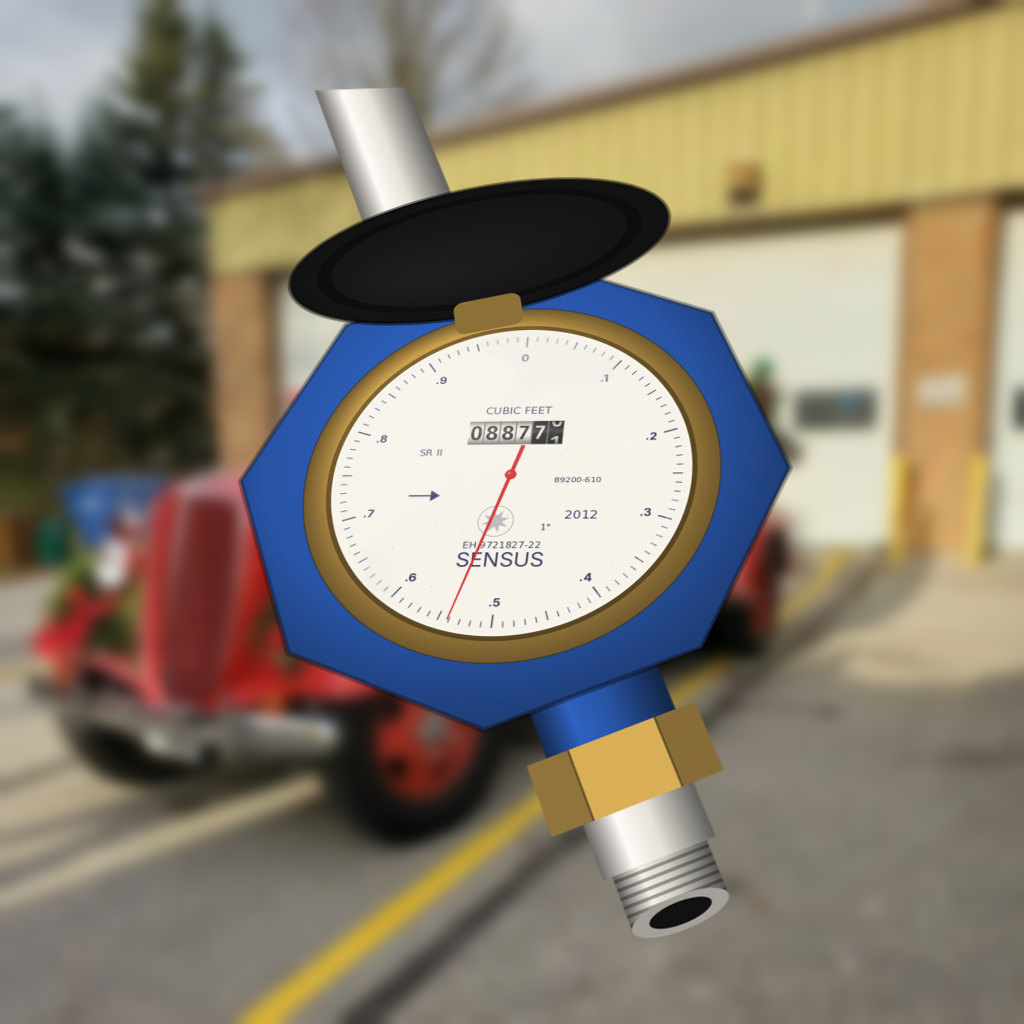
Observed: **88770.54** ft³
